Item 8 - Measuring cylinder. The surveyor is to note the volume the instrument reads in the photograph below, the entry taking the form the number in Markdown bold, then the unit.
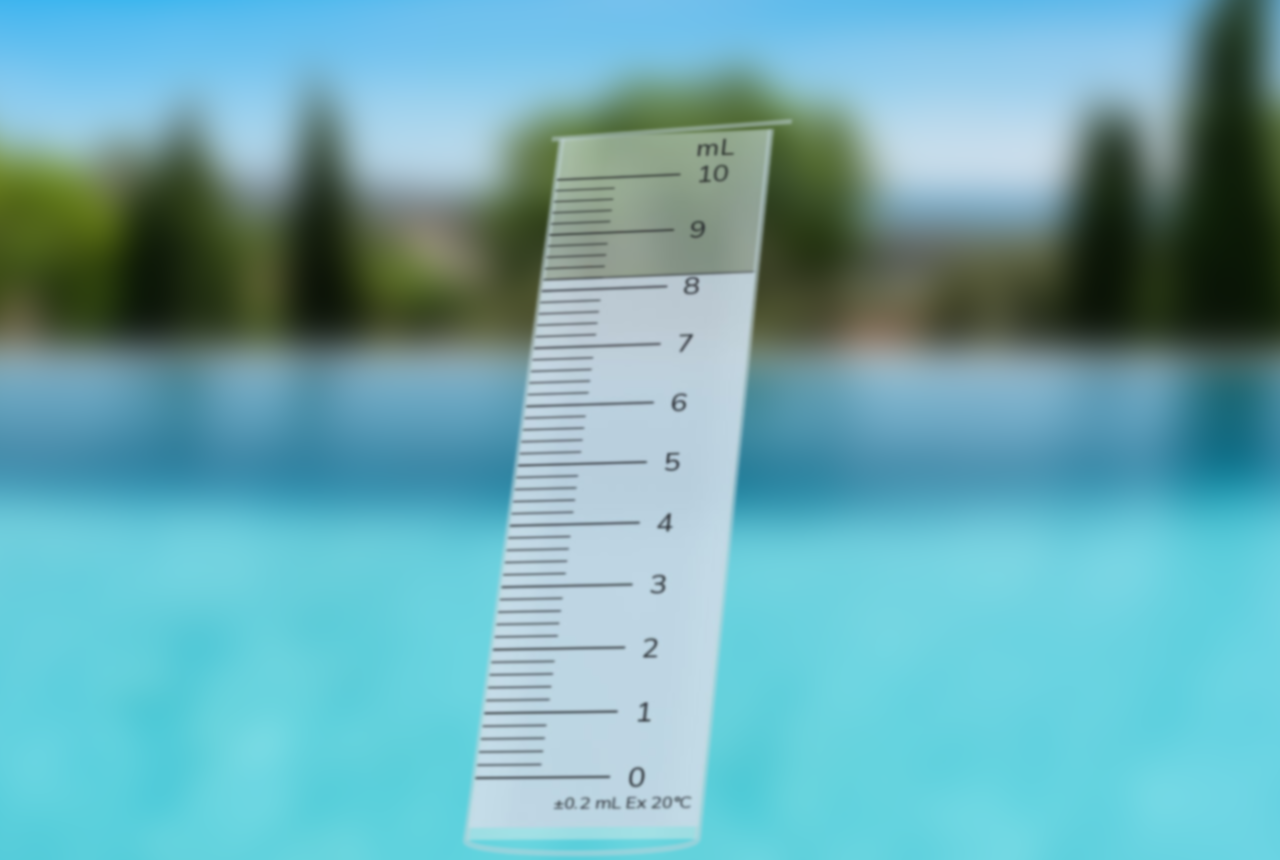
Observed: **8.2** mL
